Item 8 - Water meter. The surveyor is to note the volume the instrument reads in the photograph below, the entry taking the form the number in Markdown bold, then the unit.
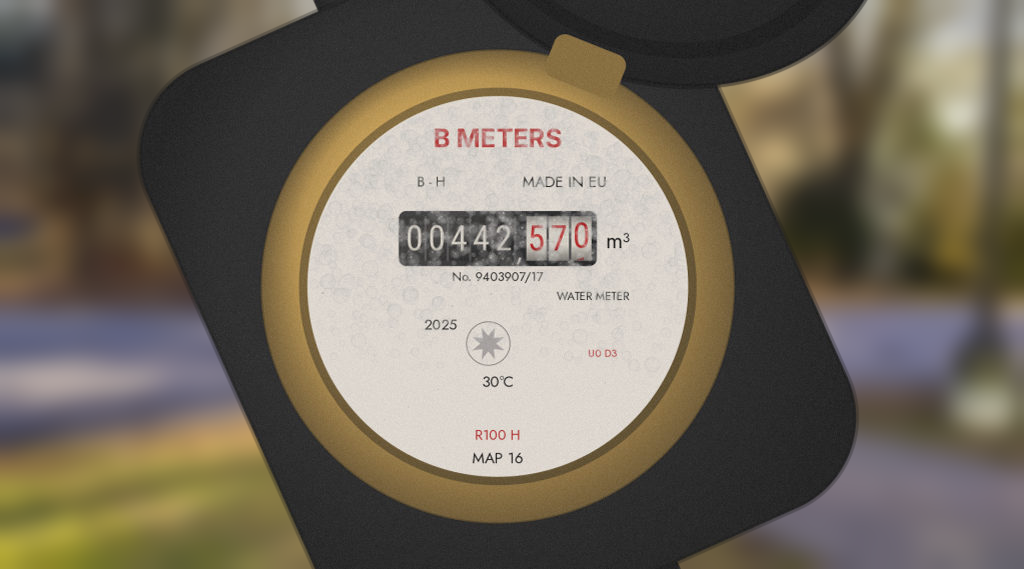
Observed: **442.570** m³
